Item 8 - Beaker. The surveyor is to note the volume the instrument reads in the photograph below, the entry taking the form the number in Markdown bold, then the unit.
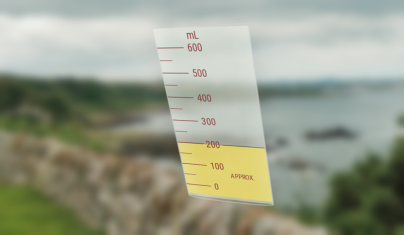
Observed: **200** mL
